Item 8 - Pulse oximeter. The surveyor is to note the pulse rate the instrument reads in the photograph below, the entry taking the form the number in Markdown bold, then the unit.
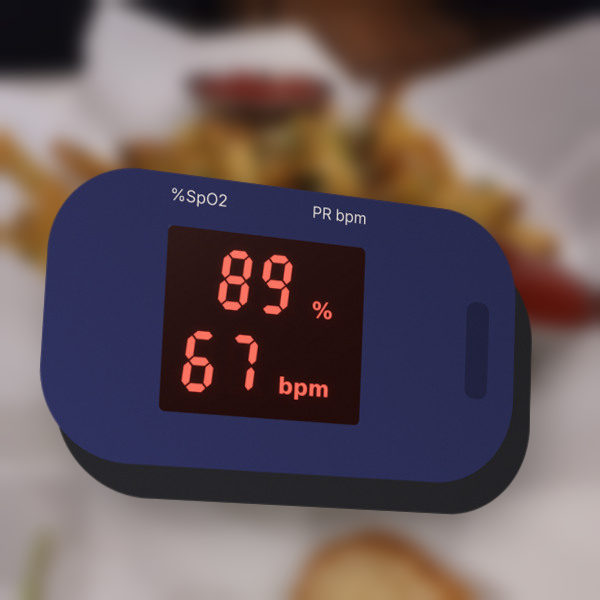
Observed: **67** bpm
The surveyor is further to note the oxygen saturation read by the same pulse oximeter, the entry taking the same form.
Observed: **89** %
